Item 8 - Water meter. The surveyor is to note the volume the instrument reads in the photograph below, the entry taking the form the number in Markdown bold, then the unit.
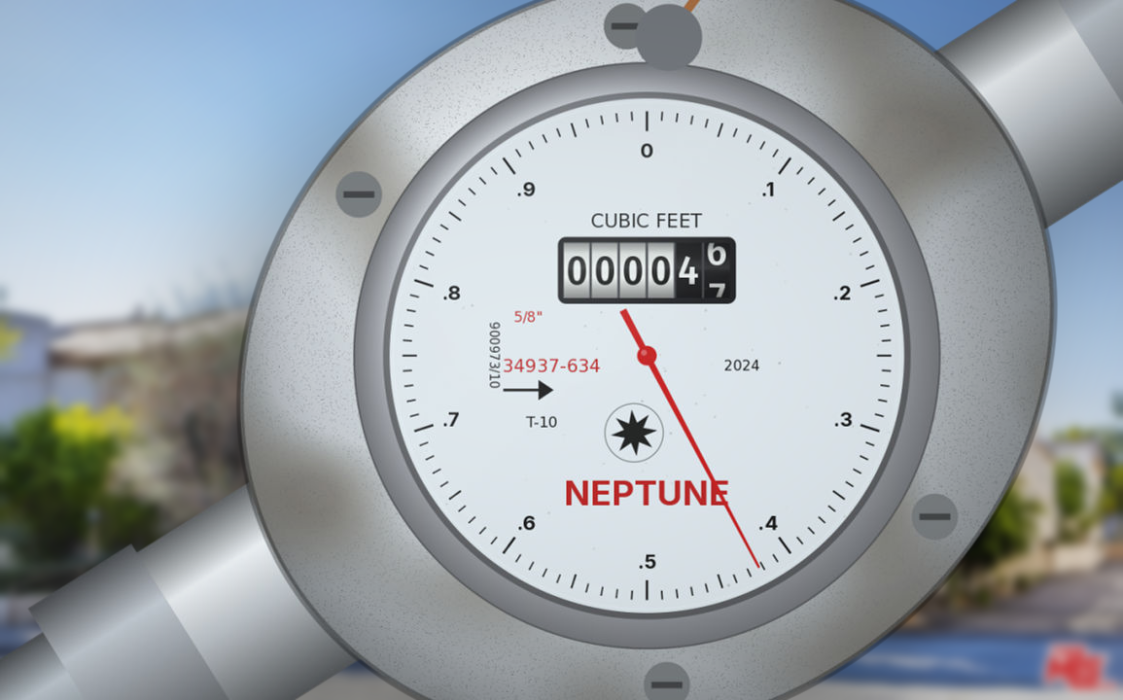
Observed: **46.42** ft³
